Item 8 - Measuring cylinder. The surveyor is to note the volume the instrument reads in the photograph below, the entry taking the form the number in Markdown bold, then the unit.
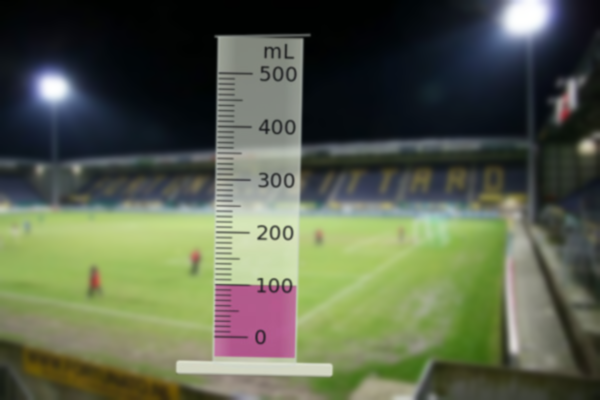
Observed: **100** mL
